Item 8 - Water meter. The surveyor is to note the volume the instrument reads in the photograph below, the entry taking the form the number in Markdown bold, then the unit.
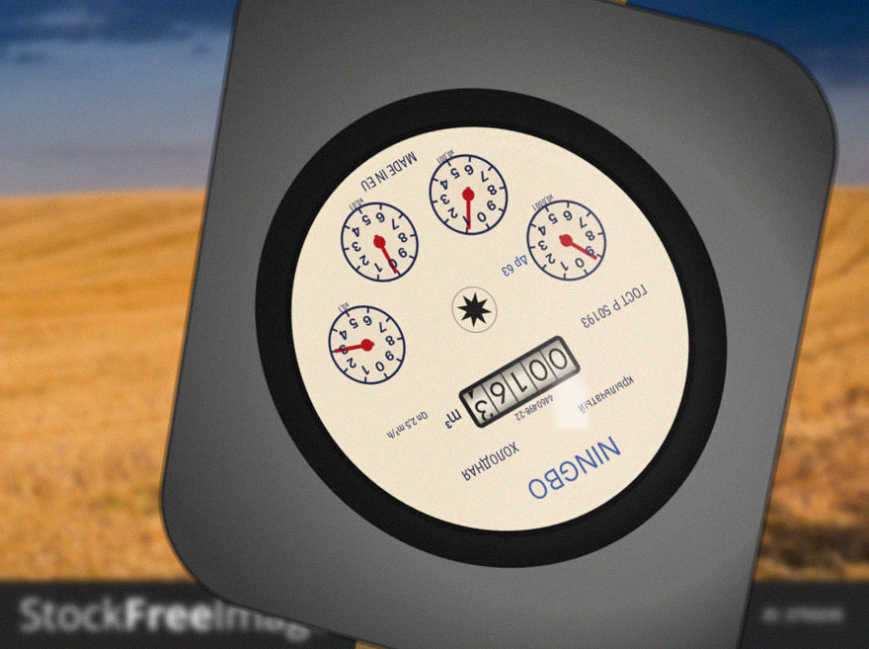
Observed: **163.3009** m³
